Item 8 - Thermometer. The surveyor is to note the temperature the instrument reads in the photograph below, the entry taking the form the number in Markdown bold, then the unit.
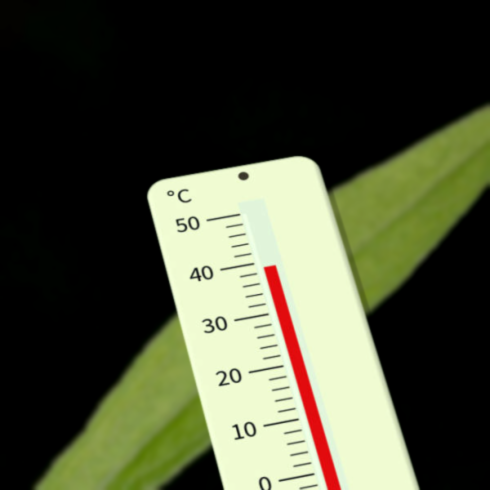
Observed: **39** °C
